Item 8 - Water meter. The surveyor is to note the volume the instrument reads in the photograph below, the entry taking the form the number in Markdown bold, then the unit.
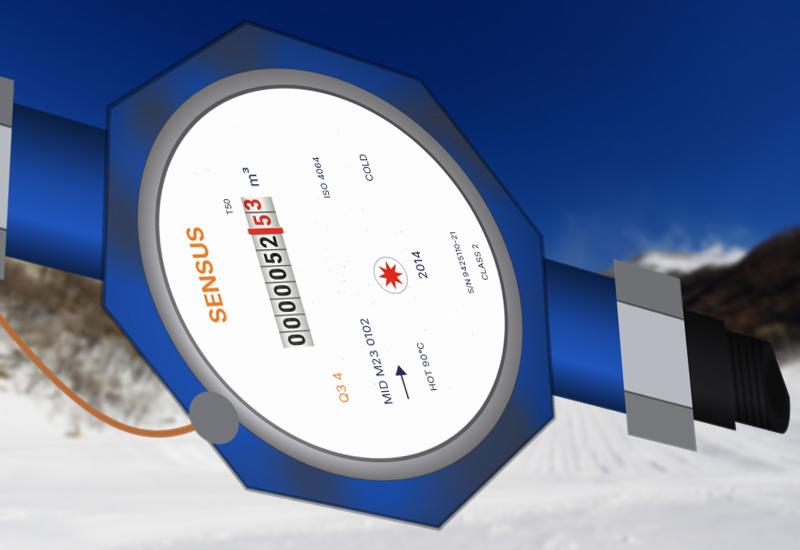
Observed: **52.53** m³
